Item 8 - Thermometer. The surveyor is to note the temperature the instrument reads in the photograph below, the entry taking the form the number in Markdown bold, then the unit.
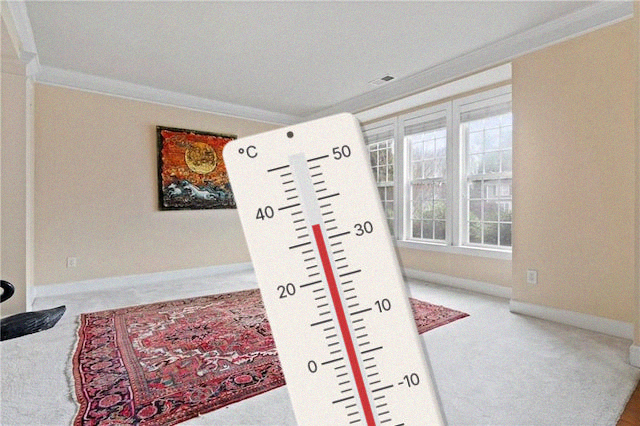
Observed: **34** °C
